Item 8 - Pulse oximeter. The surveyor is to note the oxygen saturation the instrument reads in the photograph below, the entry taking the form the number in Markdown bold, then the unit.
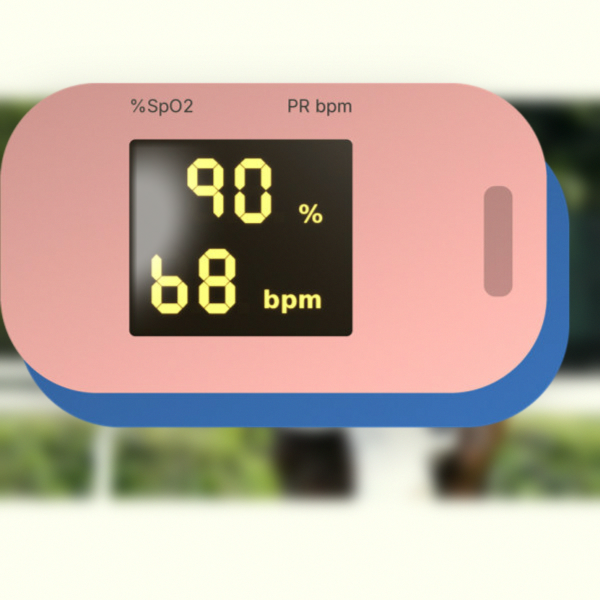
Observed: **90** %
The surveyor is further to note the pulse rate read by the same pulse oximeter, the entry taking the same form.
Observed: **68** bpm
